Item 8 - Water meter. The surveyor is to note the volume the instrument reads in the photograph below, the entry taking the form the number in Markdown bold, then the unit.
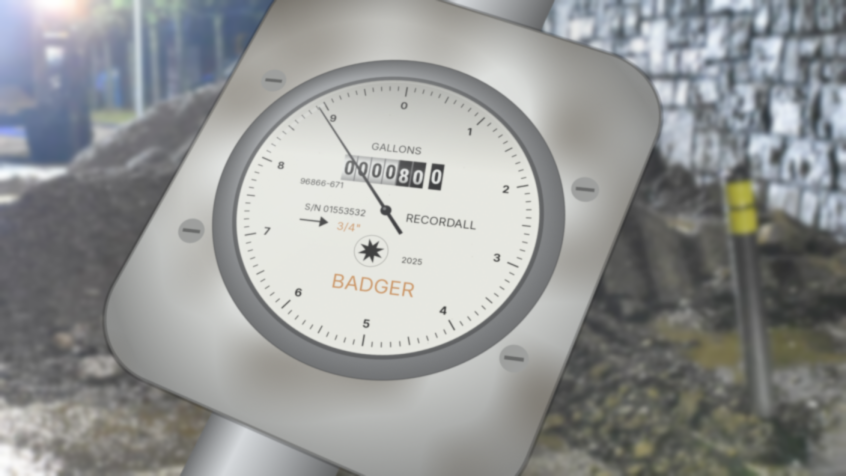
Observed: **798.9** gal
